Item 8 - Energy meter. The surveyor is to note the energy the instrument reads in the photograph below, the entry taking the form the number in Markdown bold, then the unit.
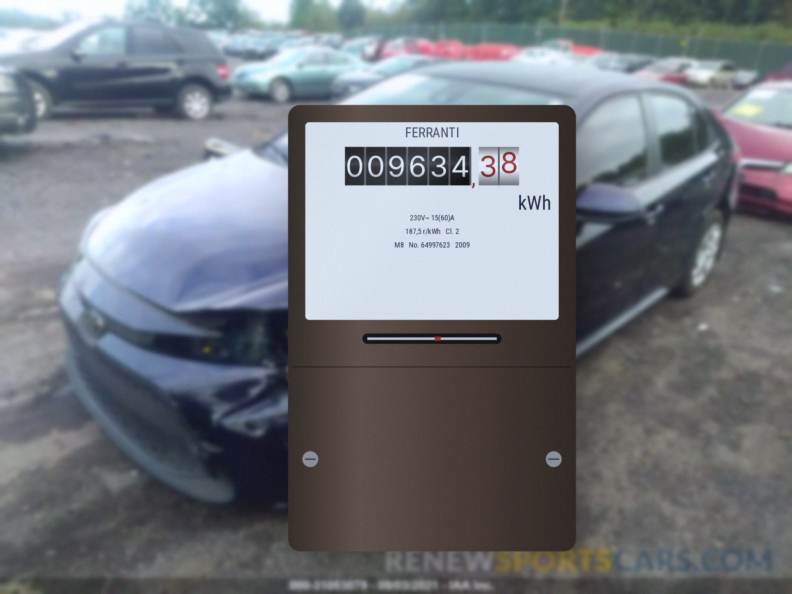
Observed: **9634.38** kWh
